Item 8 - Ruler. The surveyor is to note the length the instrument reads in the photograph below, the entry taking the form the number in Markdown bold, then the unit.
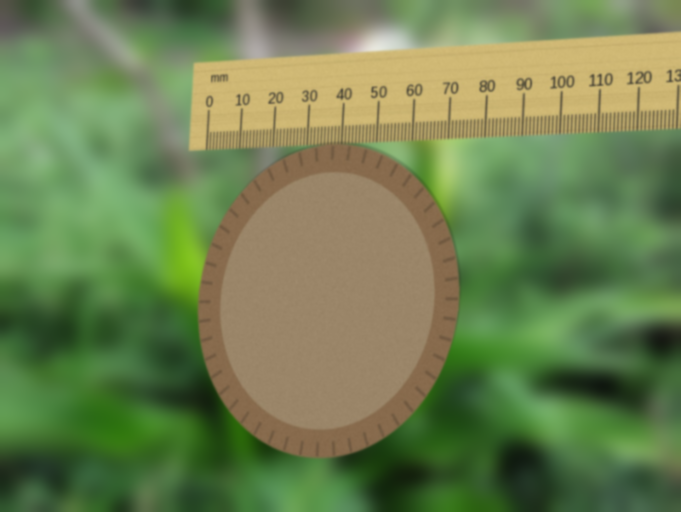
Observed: **75** mm
